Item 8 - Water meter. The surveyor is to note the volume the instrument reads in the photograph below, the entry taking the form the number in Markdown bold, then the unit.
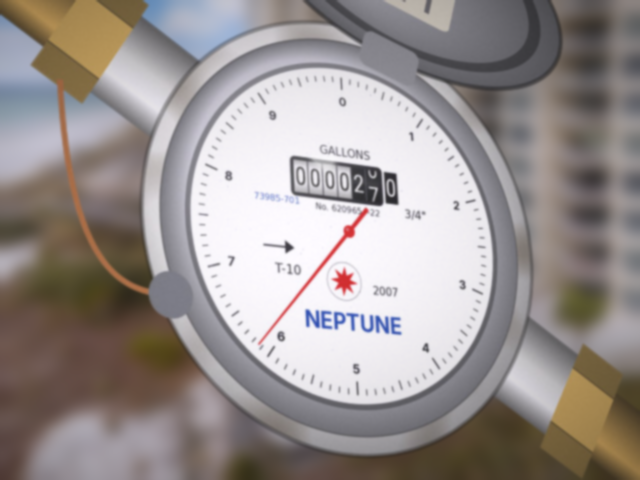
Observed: **266.1** gal
